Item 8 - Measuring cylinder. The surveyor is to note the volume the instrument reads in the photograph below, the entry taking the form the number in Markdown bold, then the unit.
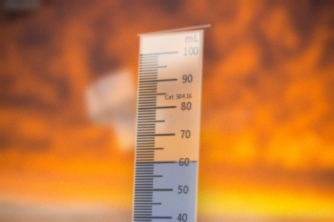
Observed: **60** mL
